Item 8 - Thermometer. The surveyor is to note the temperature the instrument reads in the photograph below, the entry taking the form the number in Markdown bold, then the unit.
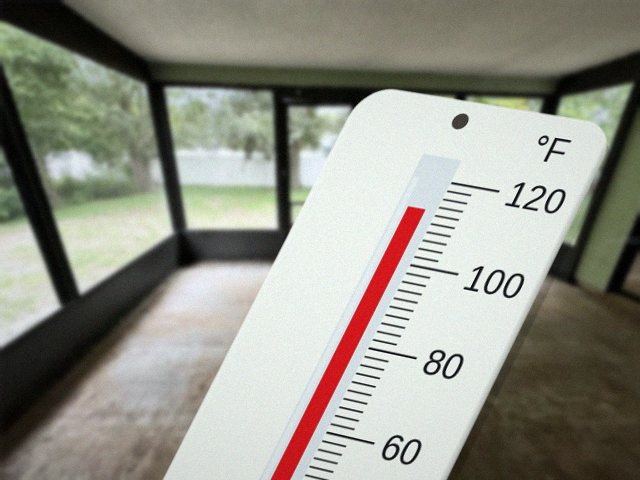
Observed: **113** °F
